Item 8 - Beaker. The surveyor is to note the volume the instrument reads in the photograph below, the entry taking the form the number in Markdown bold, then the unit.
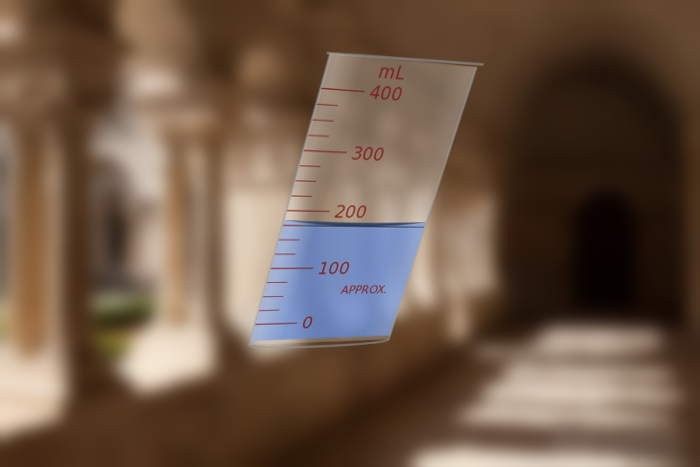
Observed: **175** mL
